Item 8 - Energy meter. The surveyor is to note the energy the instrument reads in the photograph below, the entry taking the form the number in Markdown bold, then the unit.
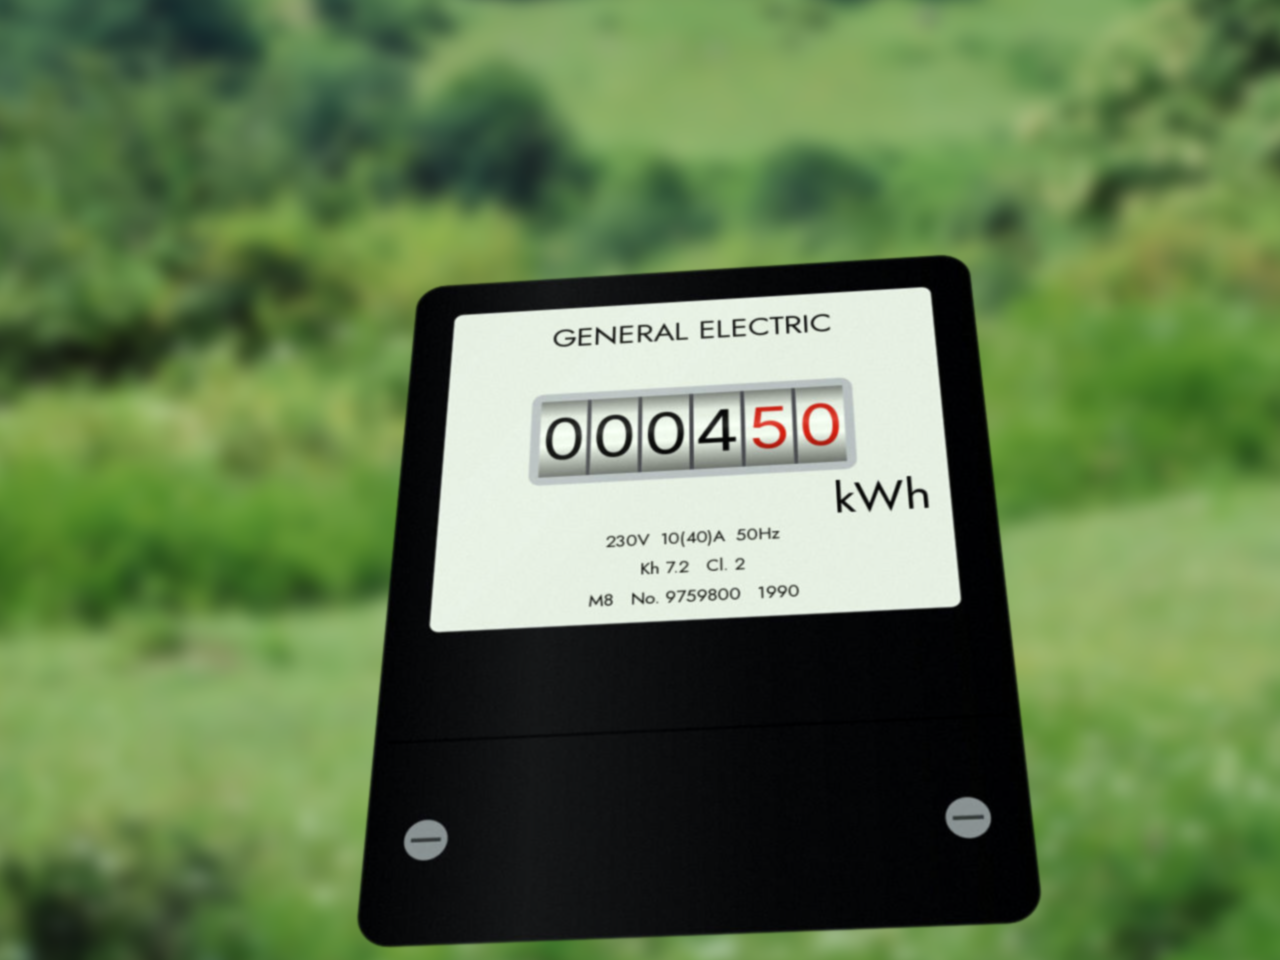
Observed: **4.50** kWh
